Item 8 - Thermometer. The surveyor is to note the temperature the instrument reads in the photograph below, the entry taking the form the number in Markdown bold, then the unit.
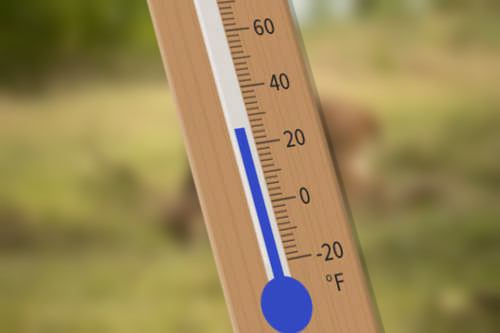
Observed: **26** °F
